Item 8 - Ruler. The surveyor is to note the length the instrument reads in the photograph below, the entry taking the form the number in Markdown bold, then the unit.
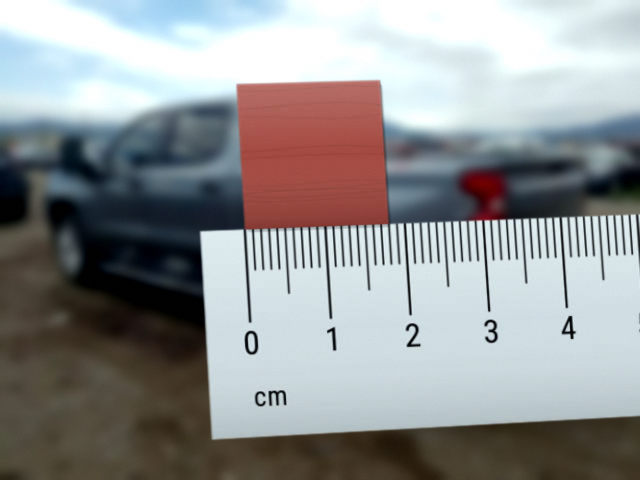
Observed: **1.8** cm
